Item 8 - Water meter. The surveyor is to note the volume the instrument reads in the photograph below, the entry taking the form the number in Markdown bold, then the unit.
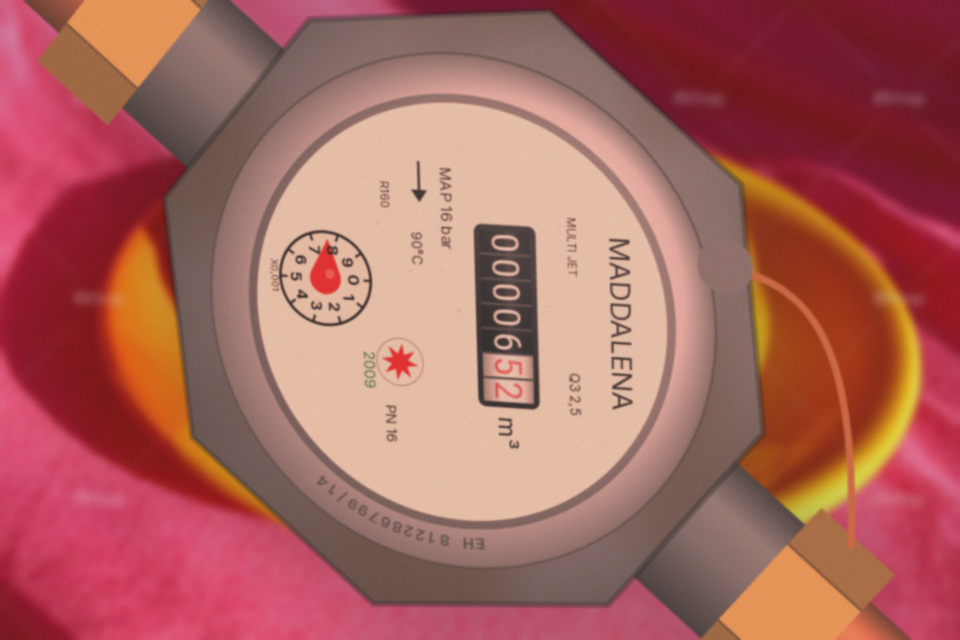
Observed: **6.527** m³
